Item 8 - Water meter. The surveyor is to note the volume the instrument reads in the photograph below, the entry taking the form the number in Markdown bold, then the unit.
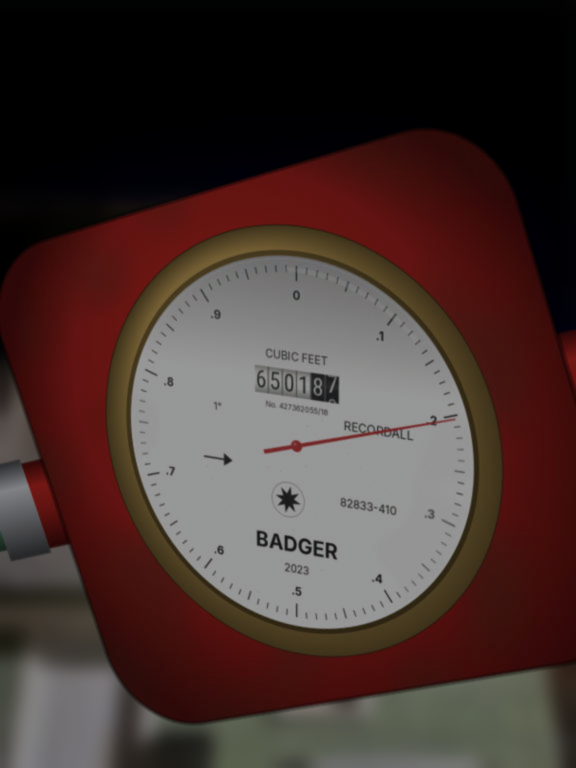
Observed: **650187.20** ft³
